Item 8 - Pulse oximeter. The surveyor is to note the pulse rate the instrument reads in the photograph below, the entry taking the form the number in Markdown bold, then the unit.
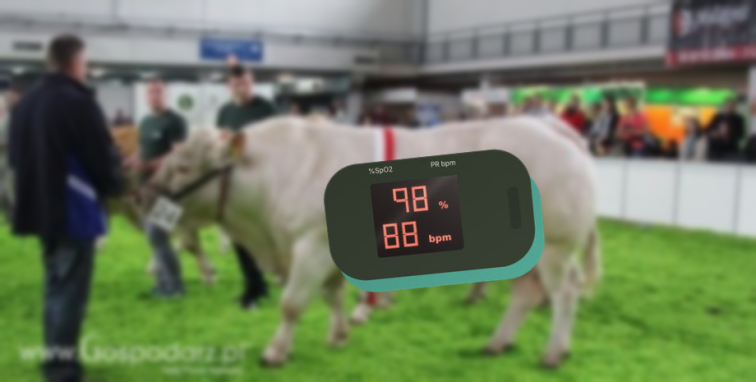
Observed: **88** bpm
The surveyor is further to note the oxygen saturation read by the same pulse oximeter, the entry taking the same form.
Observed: **98** %
